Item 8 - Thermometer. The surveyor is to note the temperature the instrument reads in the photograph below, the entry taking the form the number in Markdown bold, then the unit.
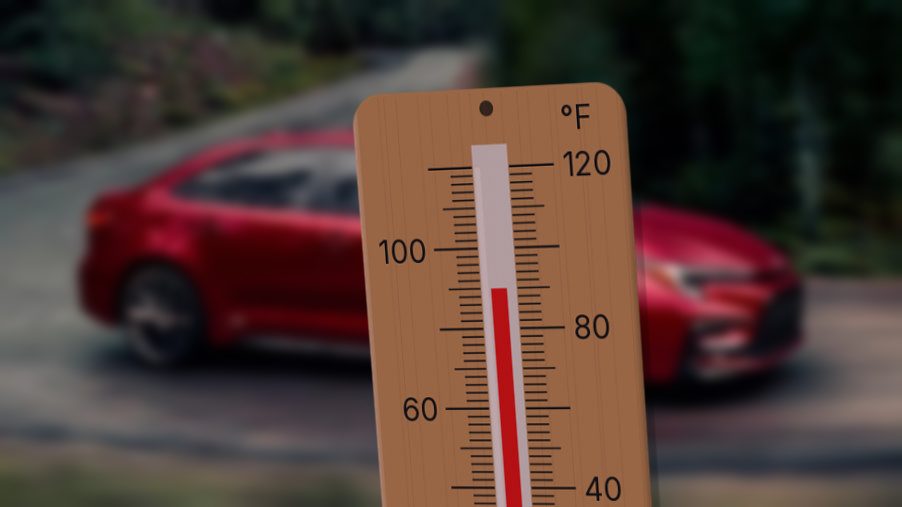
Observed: **90** °F
